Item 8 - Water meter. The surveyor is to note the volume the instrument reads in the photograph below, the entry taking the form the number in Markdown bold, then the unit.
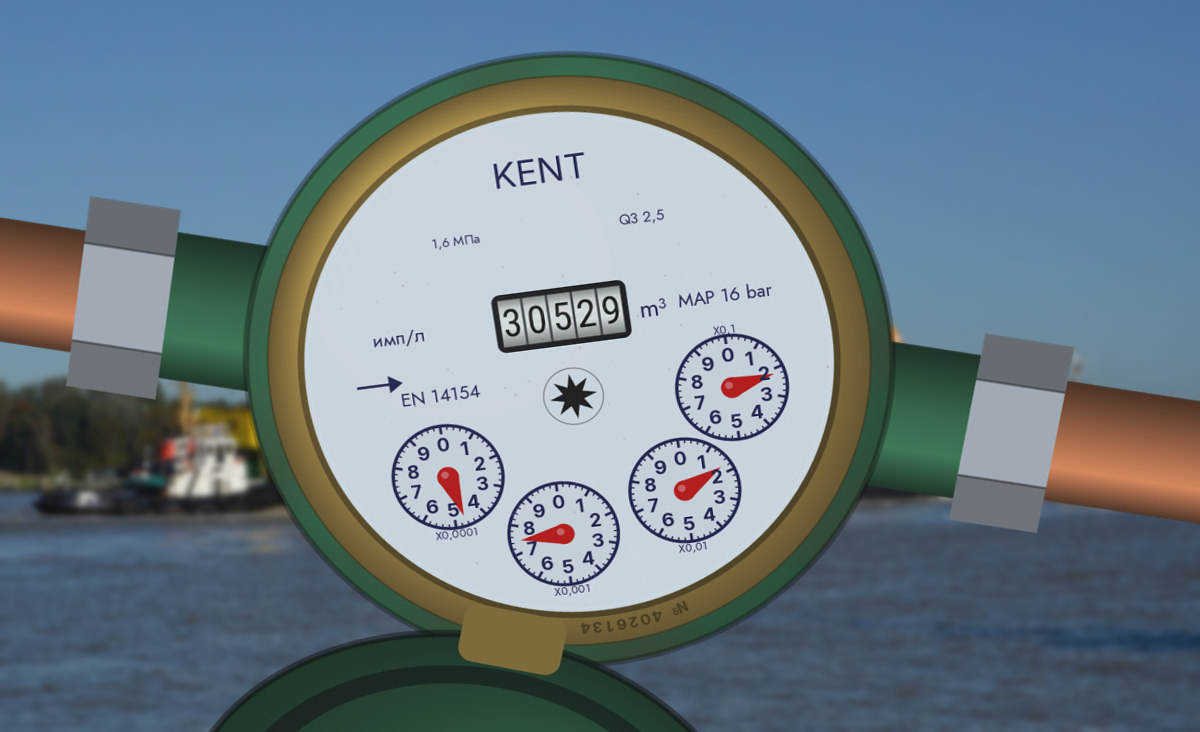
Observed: **30529.2174** m³
